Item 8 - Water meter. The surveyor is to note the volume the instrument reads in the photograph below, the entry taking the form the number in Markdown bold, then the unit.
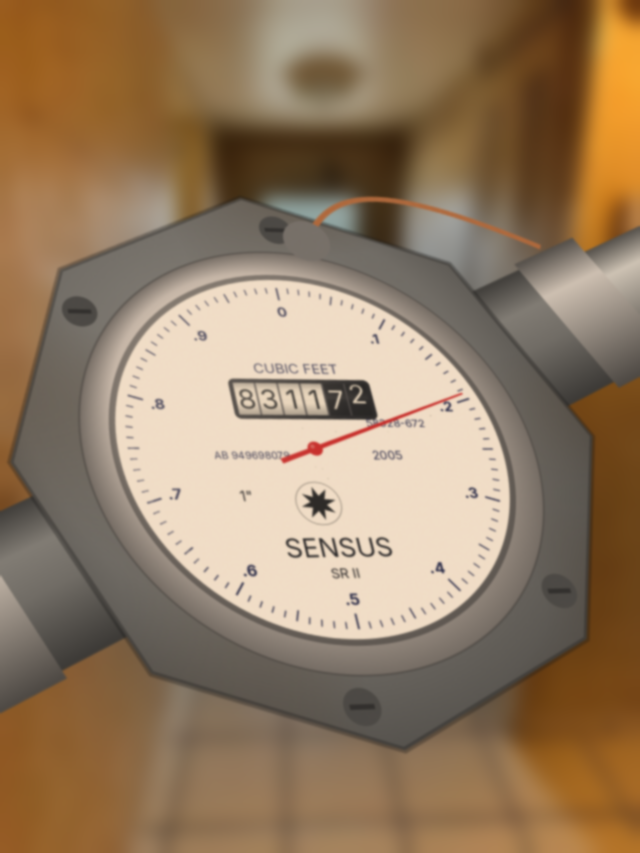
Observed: **831172.19** ft³
